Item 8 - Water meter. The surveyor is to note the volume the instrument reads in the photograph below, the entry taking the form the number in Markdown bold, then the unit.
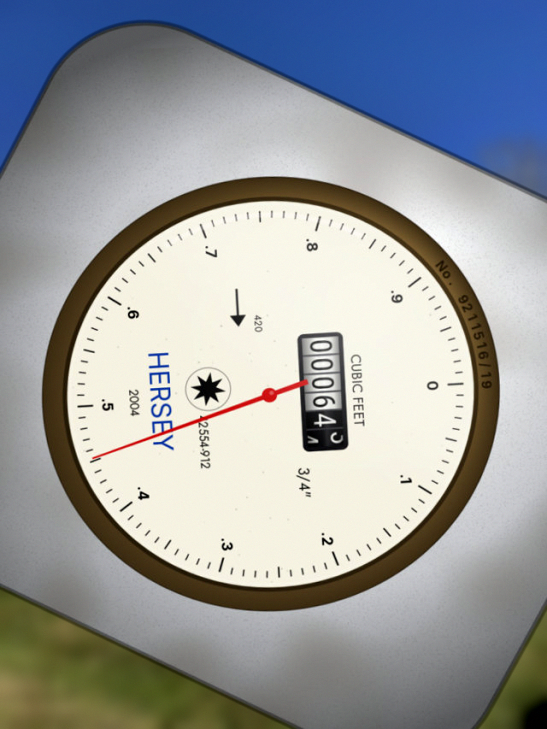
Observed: **643.45** ft³
